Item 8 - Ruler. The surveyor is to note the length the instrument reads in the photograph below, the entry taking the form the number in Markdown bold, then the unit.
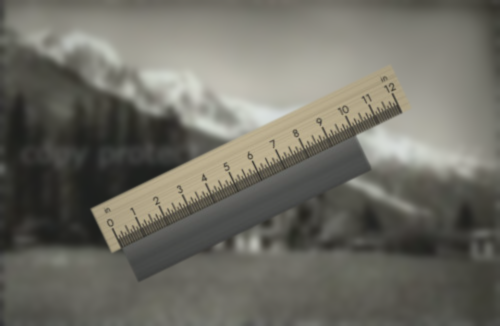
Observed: **10** in
